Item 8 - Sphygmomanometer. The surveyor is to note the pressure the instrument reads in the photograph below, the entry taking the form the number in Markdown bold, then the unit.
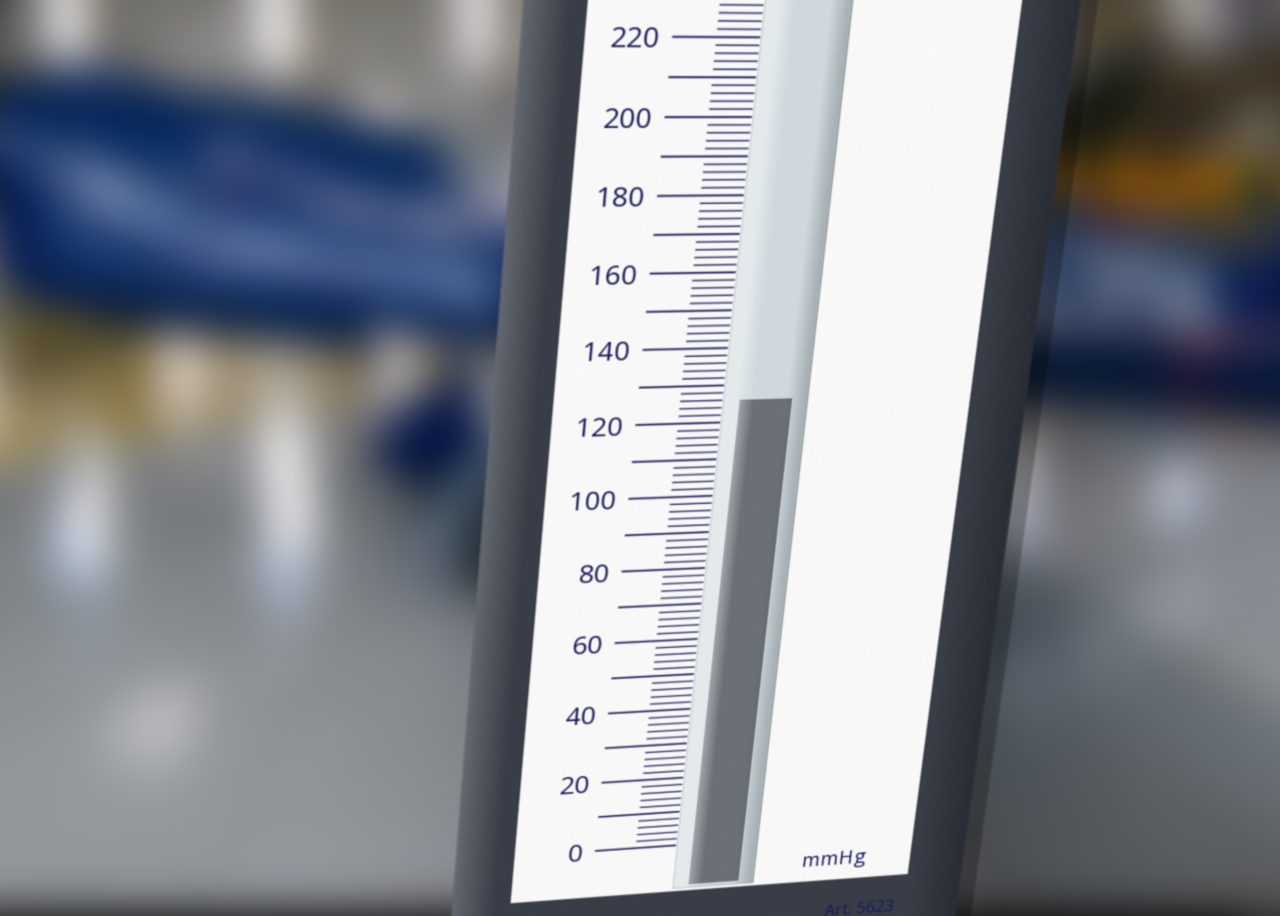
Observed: **126** mmHg
